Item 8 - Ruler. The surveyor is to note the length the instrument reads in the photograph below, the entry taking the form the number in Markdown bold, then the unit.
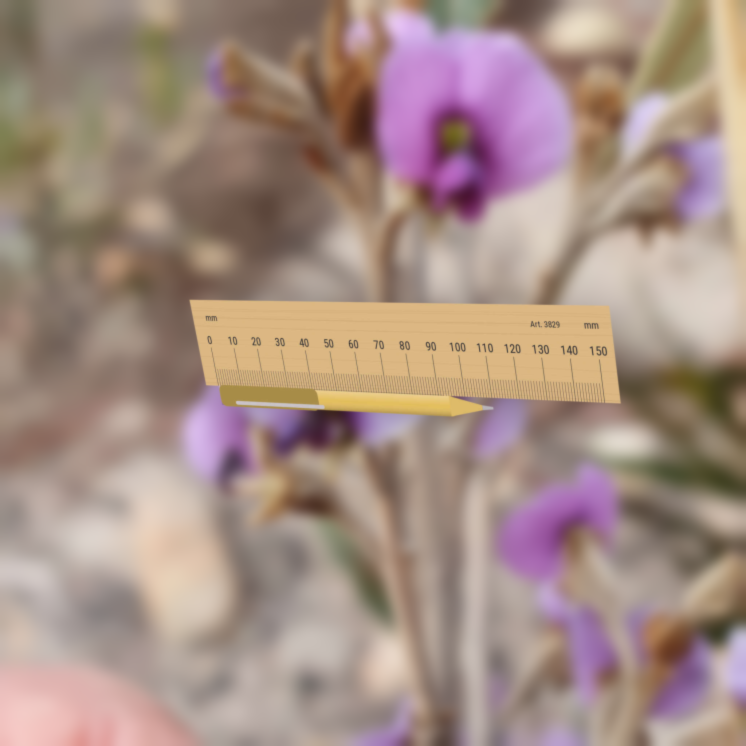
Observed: **110** mm
